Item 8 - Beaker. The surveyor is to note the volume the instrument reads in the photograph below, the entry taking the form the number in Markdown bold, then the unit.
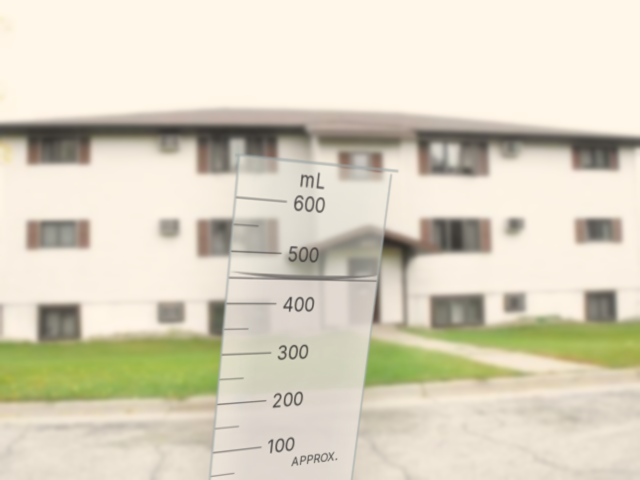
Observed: **450** mL
